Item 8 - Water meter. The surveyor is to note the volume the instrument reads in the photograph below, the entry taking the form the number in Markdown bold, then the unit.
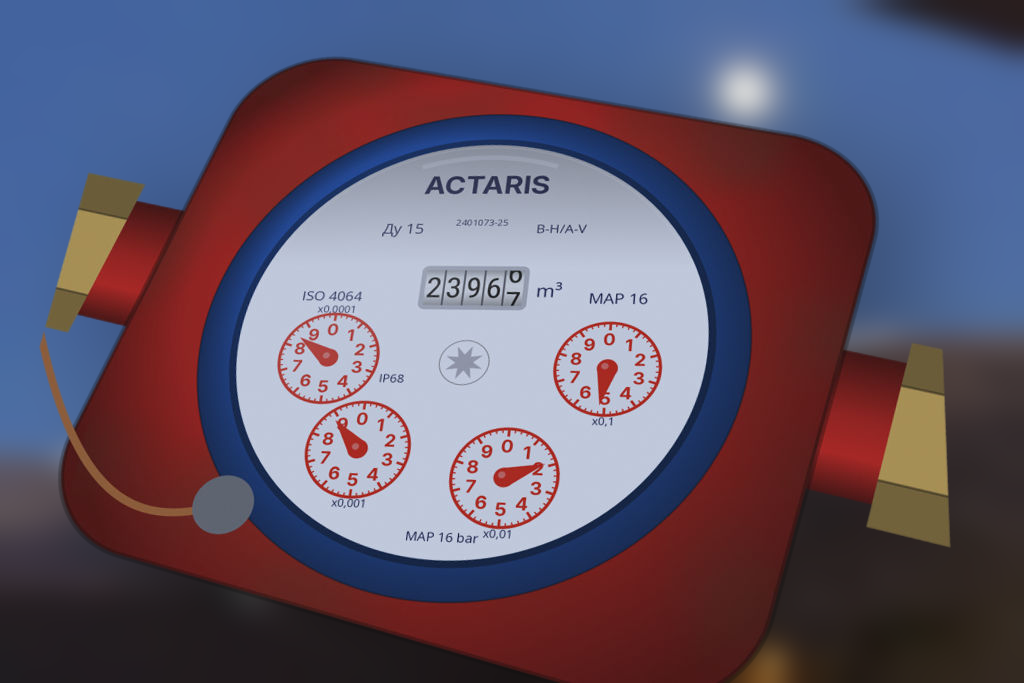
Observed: **23966.5188** m³
